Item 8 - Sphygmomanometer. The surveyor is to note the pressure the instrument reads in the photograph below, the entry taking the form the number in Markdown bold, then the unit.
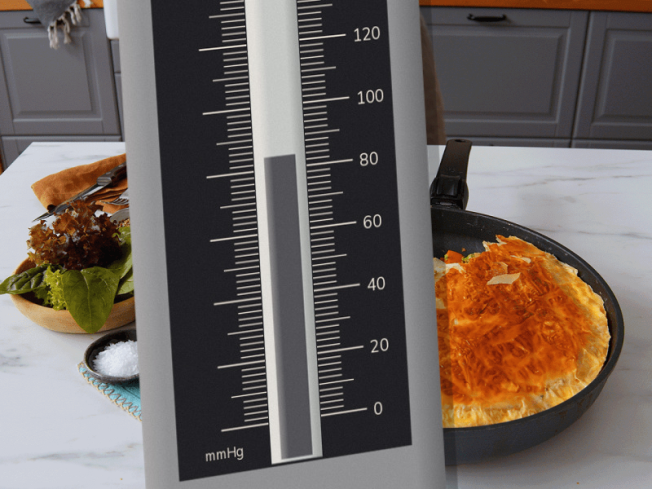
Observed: **84** mmHg
